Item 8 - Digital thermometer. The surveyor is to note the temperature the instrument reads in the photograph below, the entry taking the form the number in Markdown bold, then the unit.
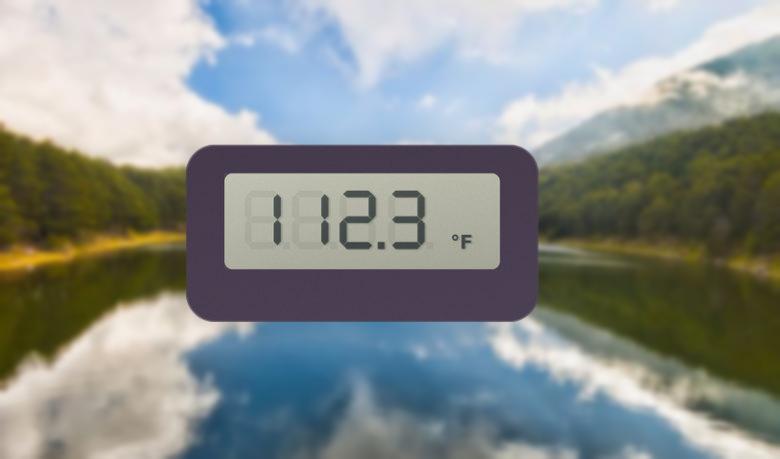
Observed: **112.3** °F
